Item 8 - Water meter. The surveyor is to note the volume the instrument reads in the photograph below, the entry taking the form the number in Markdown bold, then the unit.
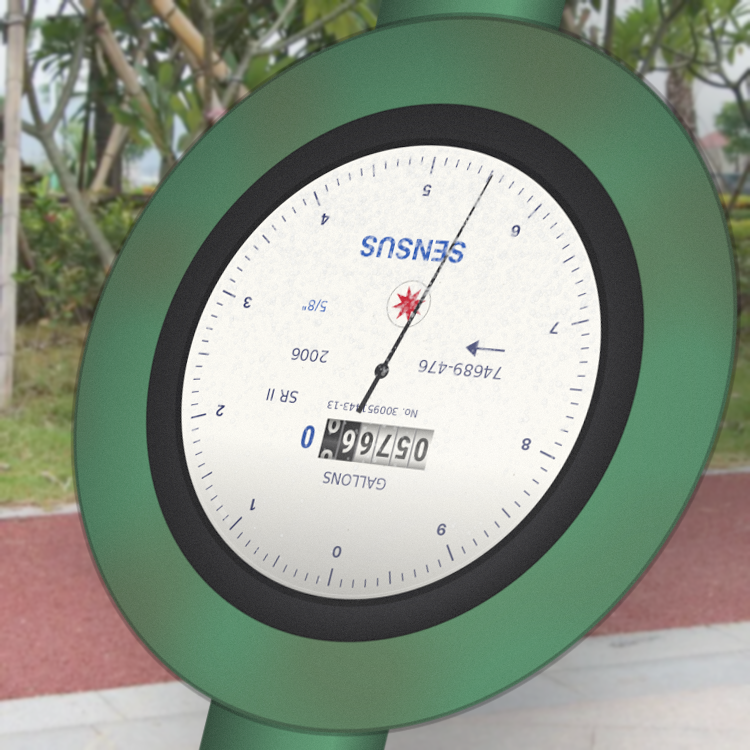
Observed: **576685.5** gal
